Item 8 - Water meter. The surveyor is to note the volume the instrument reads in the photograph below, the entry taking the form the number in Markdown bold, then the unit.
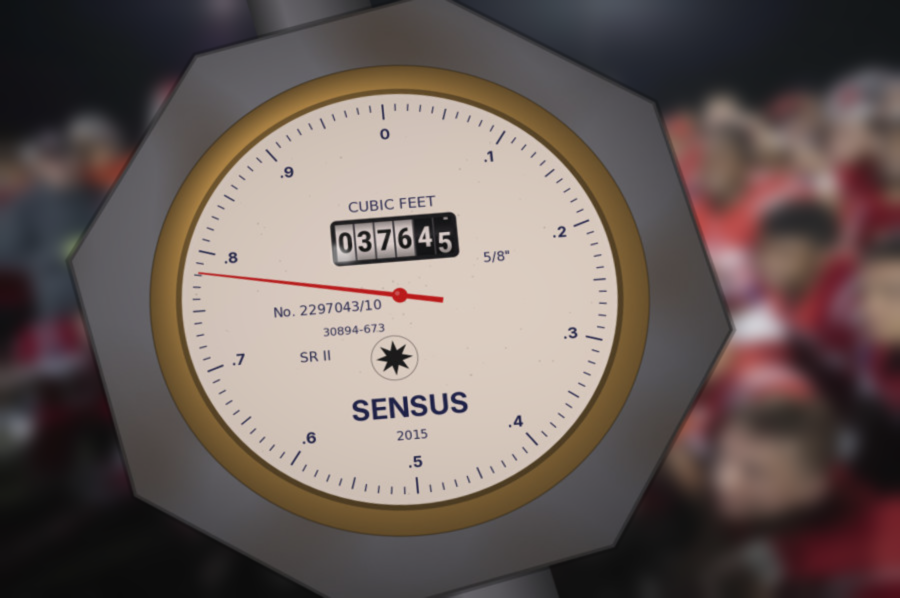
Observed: **37644.78** ft³
